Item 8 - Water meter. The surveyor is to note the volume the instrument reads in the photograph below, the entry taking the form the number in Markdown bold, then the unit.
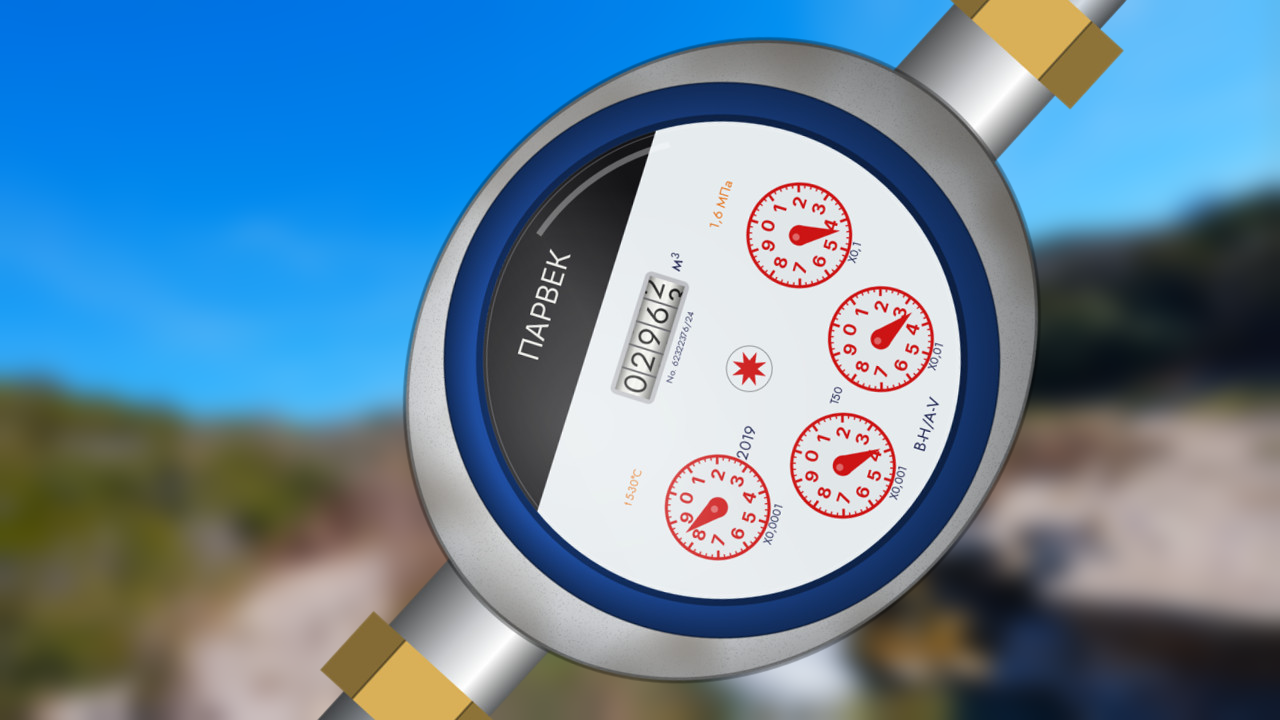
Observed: **2962.4338** m³
